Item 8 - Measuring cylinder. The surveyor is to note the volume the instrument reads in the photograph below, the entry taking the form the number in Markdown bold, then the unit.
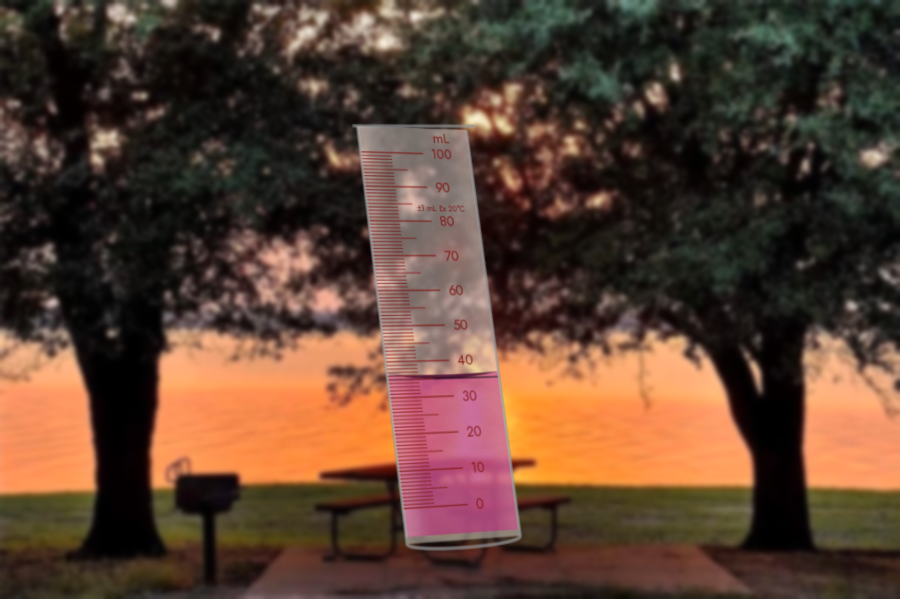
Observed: **35** mL
